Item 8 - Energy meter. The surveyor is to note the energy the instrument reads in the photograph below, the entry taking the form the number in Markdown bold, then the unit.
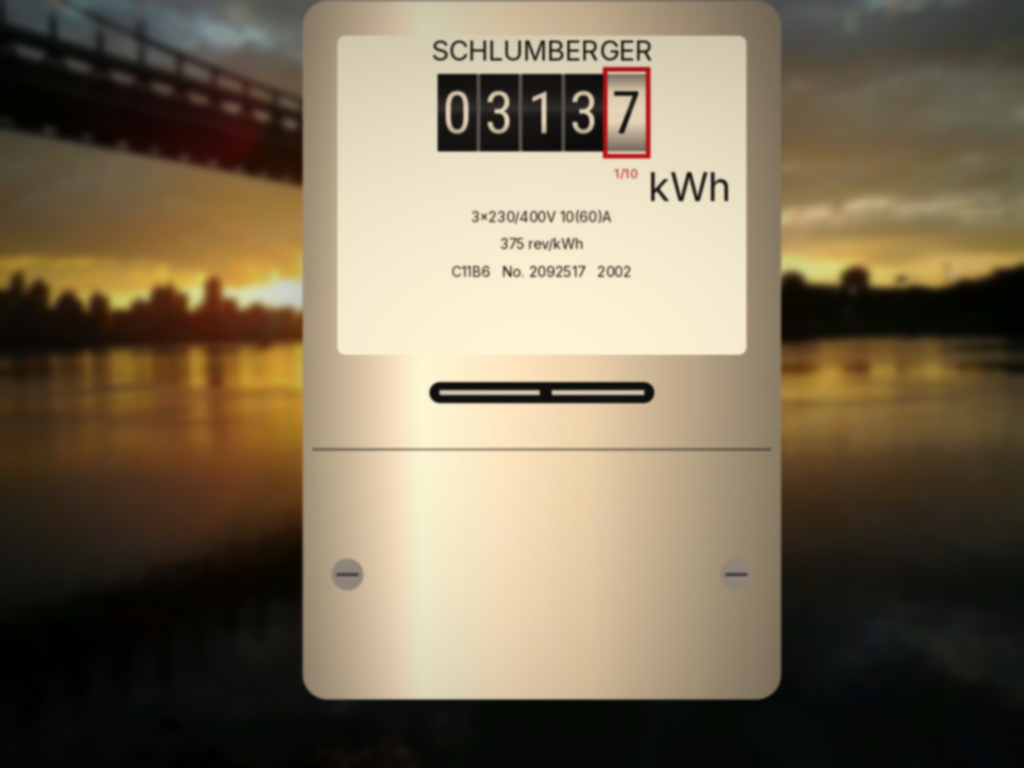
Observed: **313.7** kWh
